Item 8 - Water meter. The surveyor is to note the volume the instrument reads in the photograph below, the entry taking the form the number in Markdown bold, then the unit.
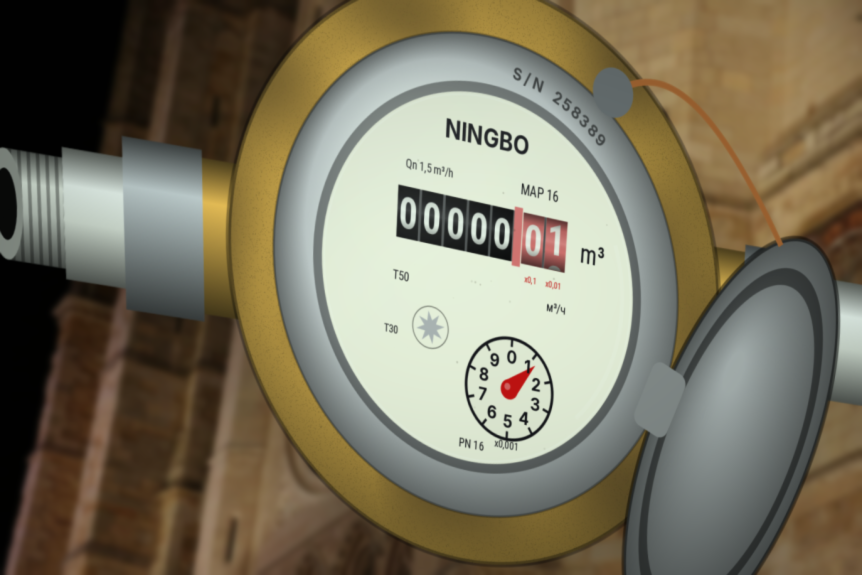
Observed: **0.011** m³
